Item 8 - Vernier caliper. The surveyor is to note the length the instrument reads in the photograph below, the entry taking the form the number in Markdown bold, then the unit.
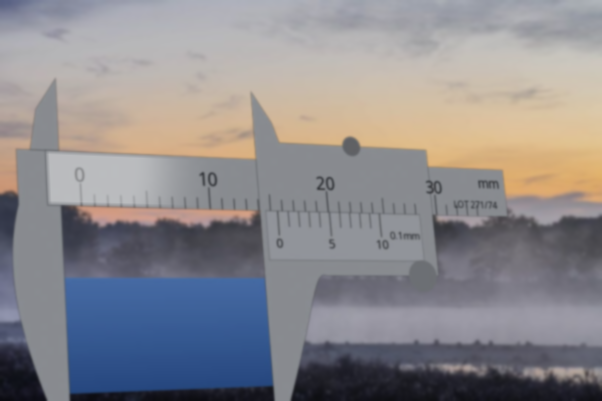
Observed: **15.6** mm
